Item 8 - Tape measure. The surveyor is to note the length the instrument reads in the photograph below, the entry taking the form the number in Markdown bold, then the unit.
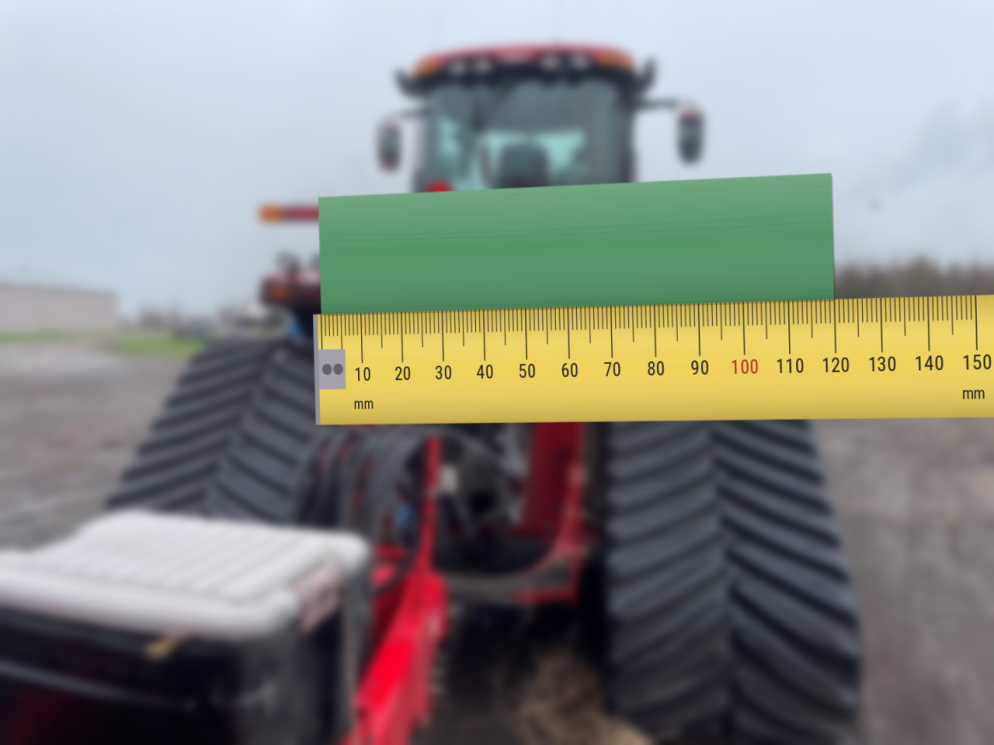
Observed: **120** mm
